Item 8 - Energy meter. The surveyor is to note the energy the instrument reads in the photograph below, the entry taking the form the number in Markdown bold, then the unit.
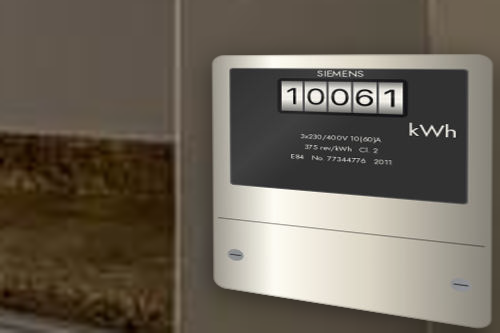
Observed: **10061** kWh
